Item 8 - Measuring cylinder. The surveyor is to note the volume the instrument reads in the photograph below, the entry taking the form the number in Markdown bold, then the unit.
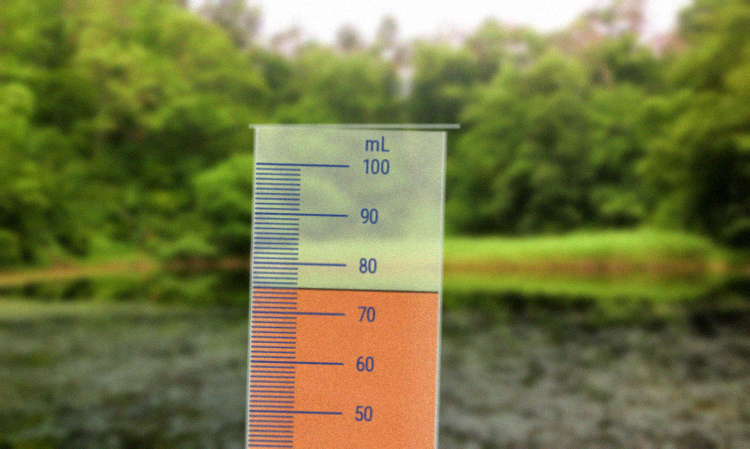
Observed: **75** mL
